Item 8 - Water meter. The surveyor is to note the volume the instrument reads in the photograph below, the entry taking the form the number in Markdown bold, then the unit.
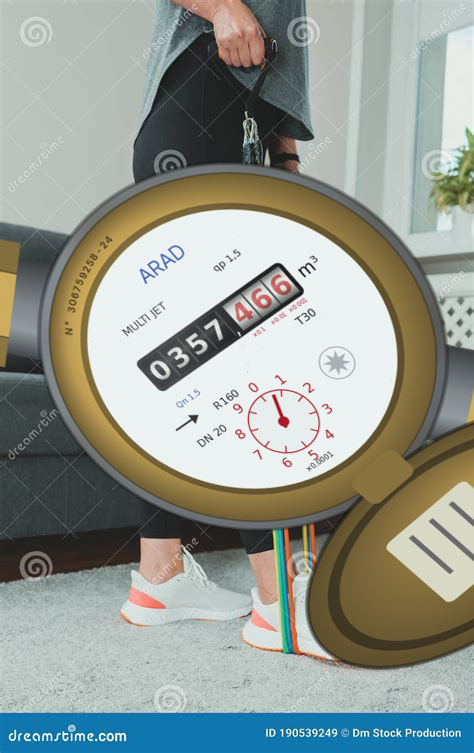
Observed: **357.4660** m³
